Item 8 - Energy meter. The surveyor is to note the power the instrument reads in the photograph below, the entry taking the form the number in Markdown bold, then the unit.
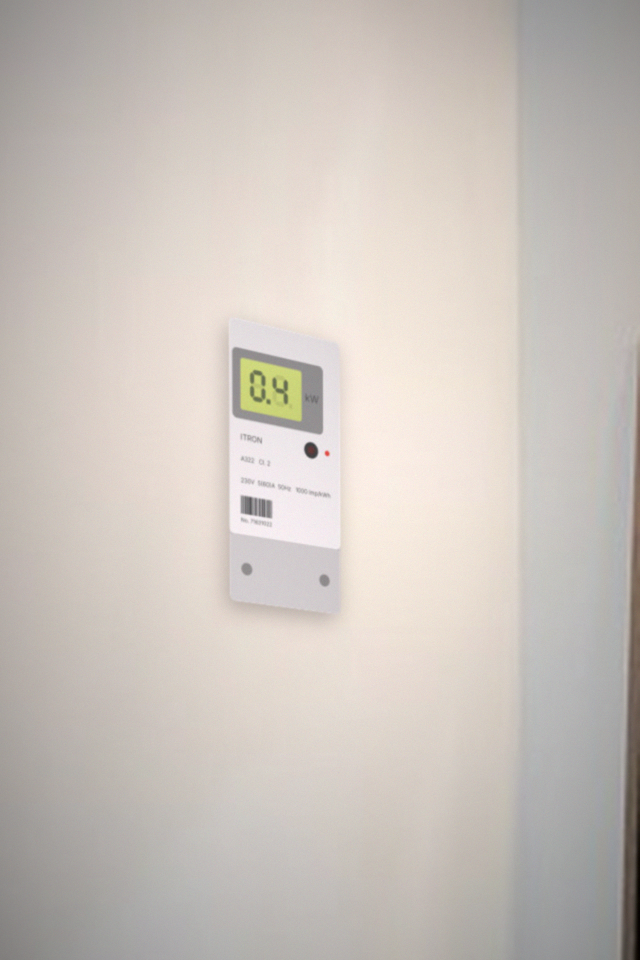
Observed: **0.4** kW
